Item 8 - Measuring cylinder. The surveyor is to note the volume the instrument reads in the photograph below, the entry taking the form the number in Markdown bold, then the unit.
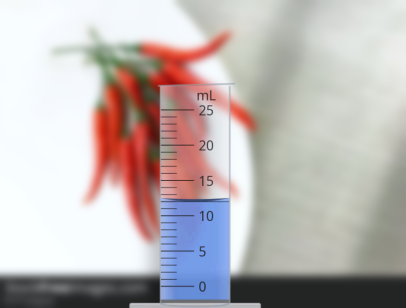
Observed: **12** mL
